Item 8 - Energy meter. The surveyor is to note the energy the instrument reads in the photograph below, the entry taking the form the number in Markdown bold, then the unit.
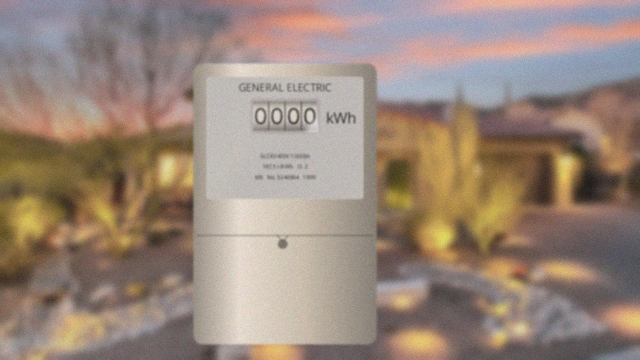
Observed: **0** kWh
